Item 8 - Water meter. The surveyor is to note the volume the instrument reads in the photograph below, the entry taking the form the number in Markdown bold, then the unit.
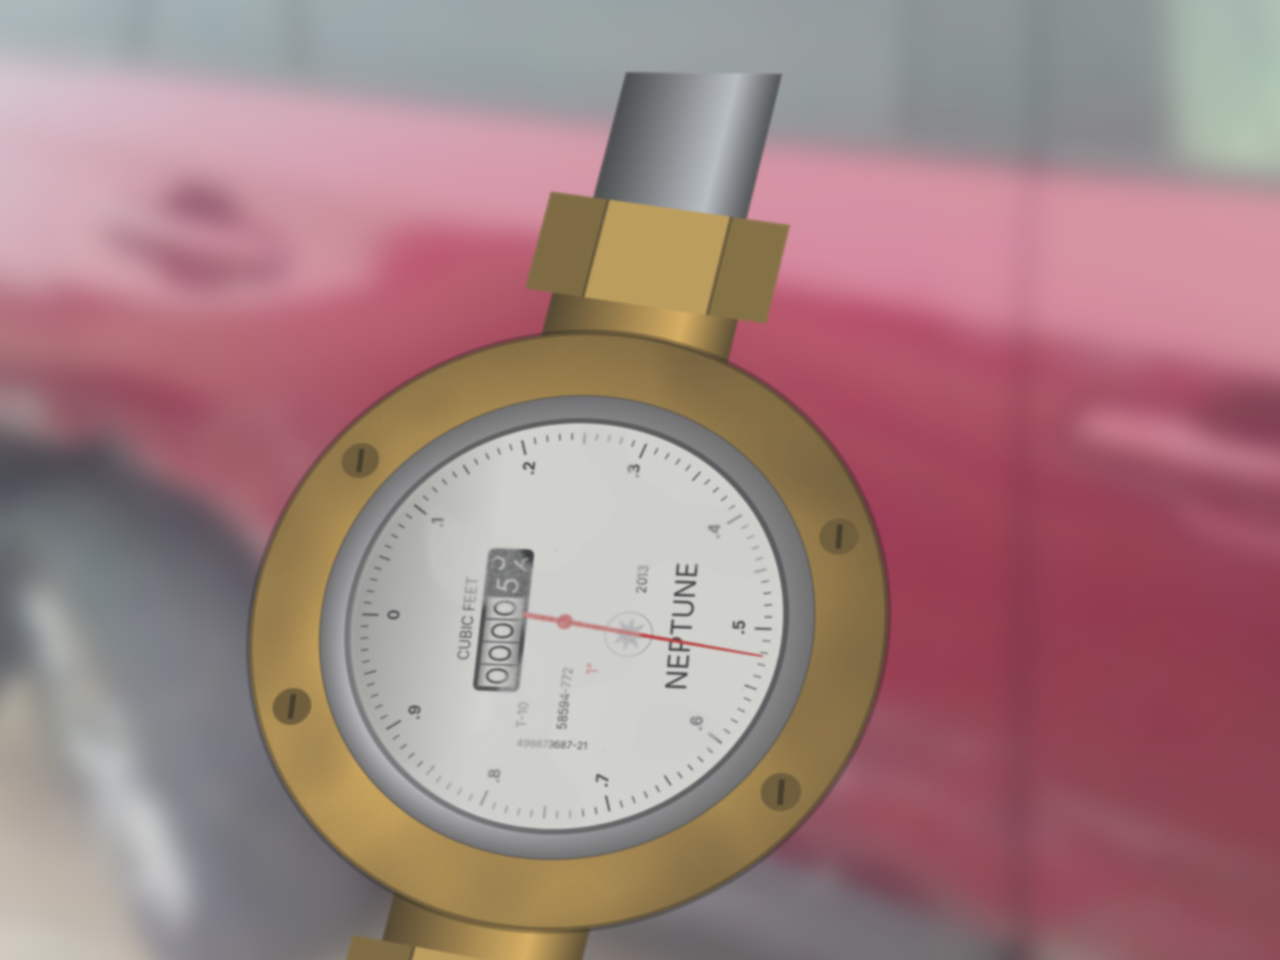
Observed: **55.52** ft³
